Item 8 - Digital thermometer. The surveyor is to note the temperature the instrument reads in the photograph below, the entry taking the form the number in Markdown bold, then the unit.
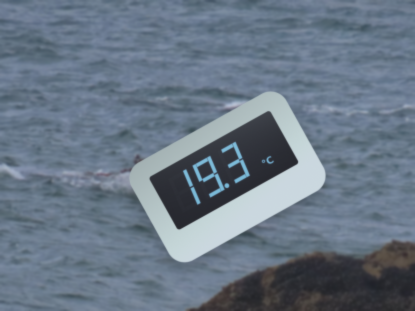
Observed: **19.3** °C
